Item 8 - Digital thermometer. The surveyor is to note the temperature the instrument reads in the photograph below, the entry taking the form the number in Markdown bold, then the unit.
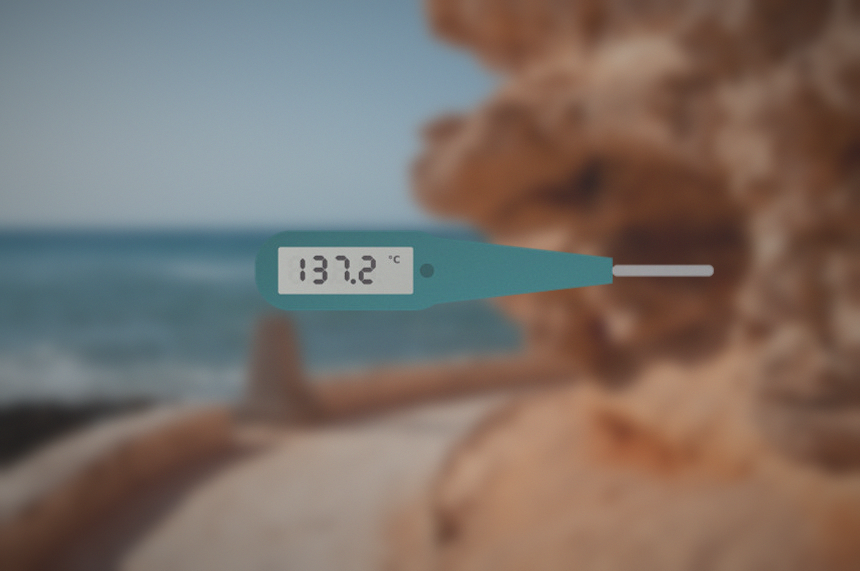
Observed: **137.2** °C
